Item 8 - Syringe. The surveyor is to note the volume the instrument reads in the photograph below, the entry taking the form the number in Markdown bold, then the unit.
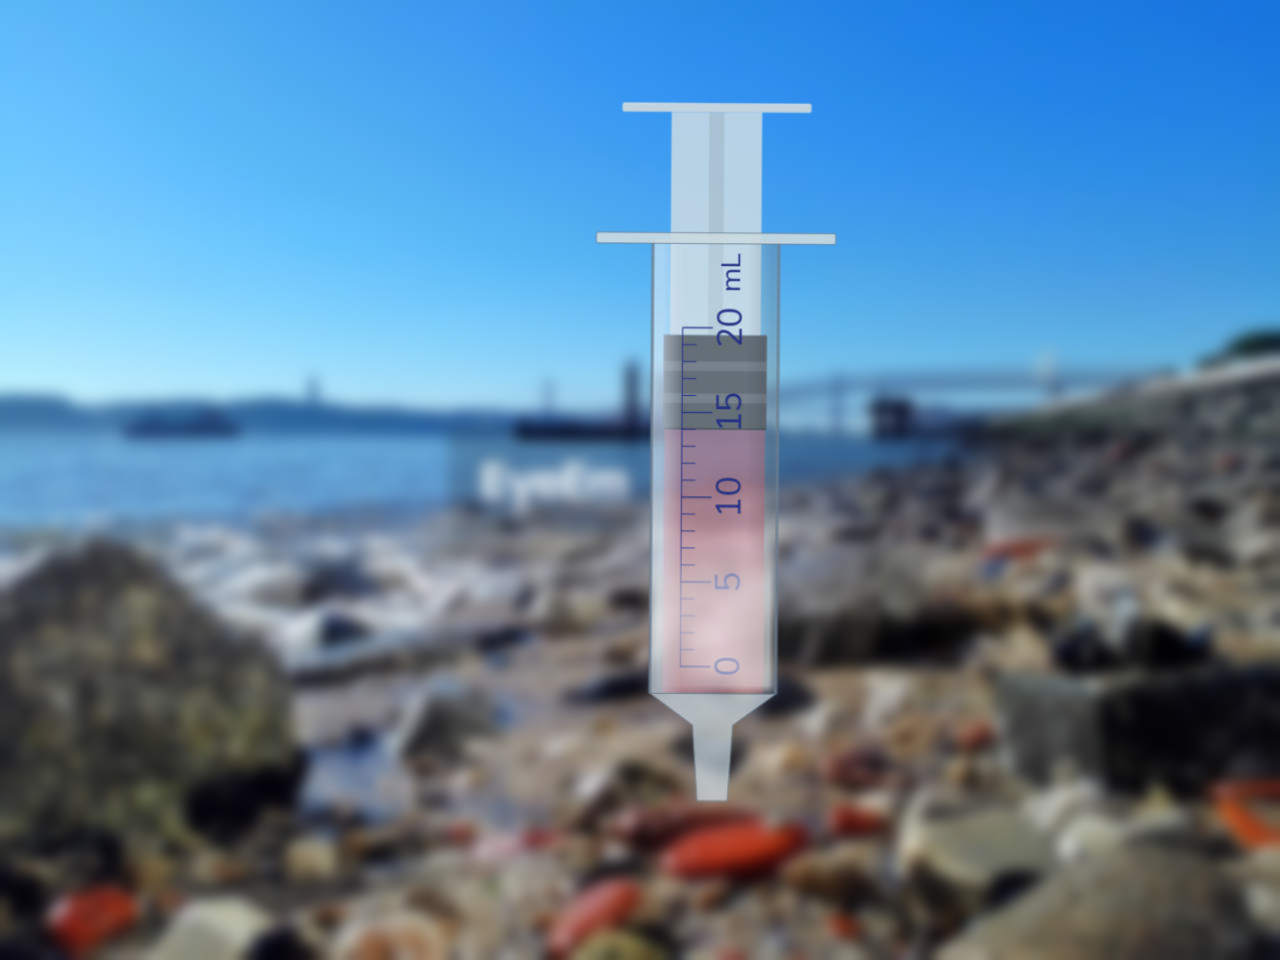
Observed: **14** mL
